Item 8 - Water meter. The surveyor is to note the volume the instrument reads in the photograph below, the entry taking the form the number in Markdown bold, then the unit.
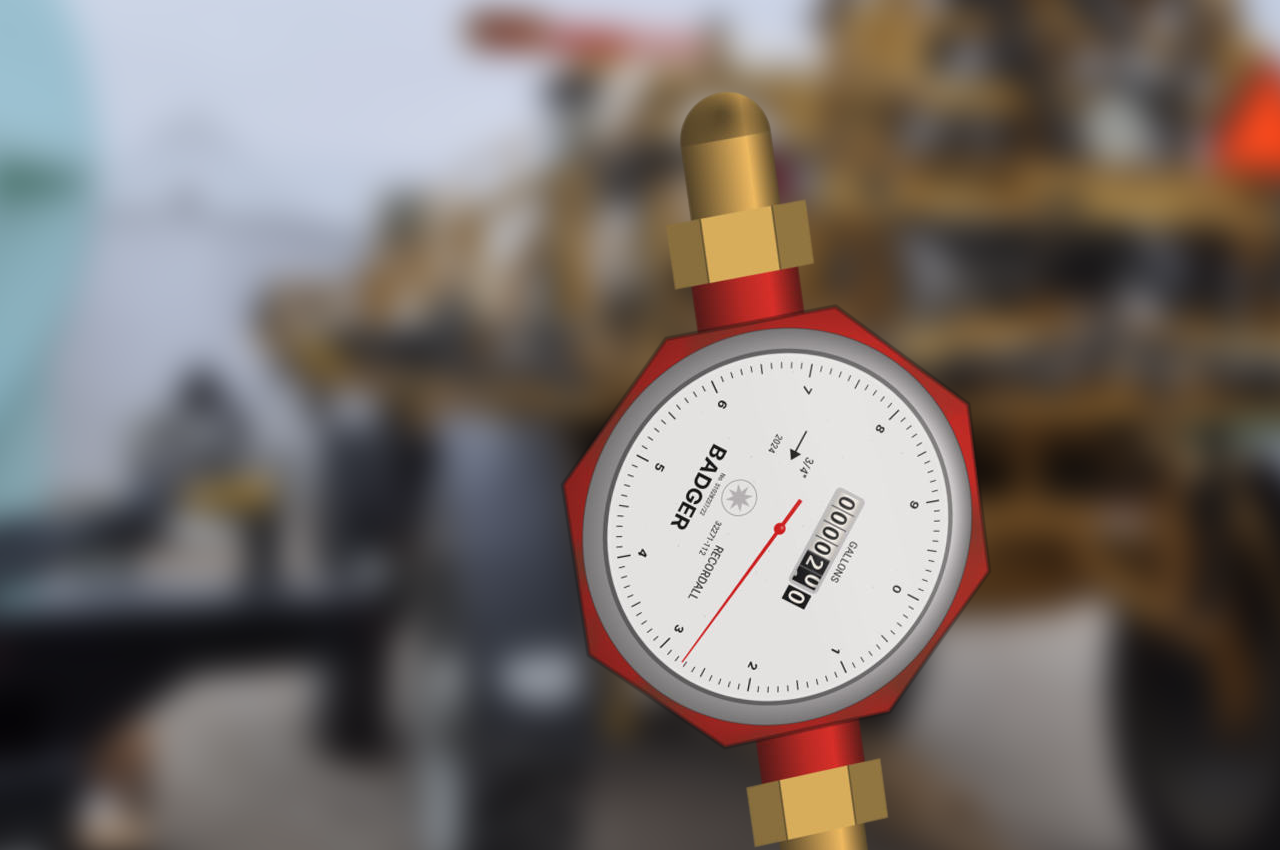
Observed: **202.7** gal
